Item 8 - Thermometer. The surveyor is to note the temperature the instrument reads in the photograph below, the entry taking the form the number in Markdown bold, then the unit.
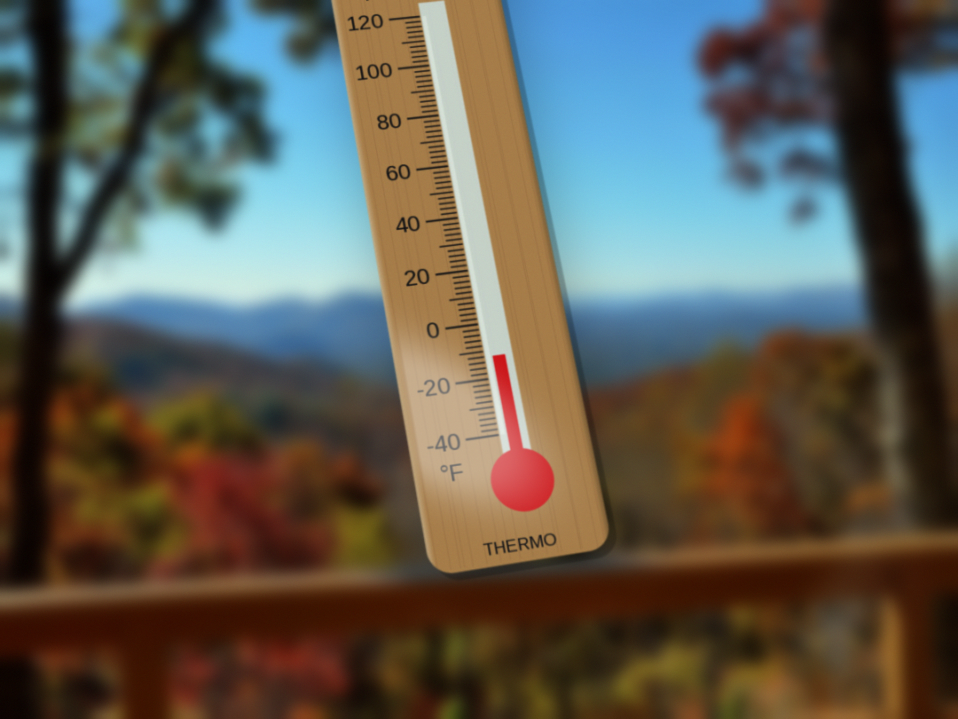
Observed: **-12** °F
